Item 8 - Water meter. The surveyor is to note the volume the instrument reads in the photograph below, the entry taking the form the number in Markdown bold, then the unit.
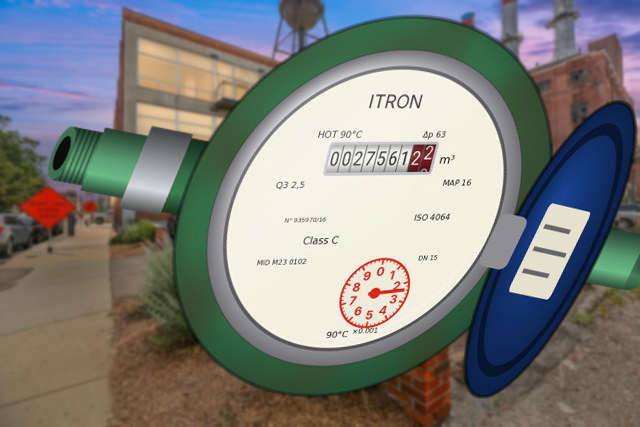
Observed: **27561.222** m³
